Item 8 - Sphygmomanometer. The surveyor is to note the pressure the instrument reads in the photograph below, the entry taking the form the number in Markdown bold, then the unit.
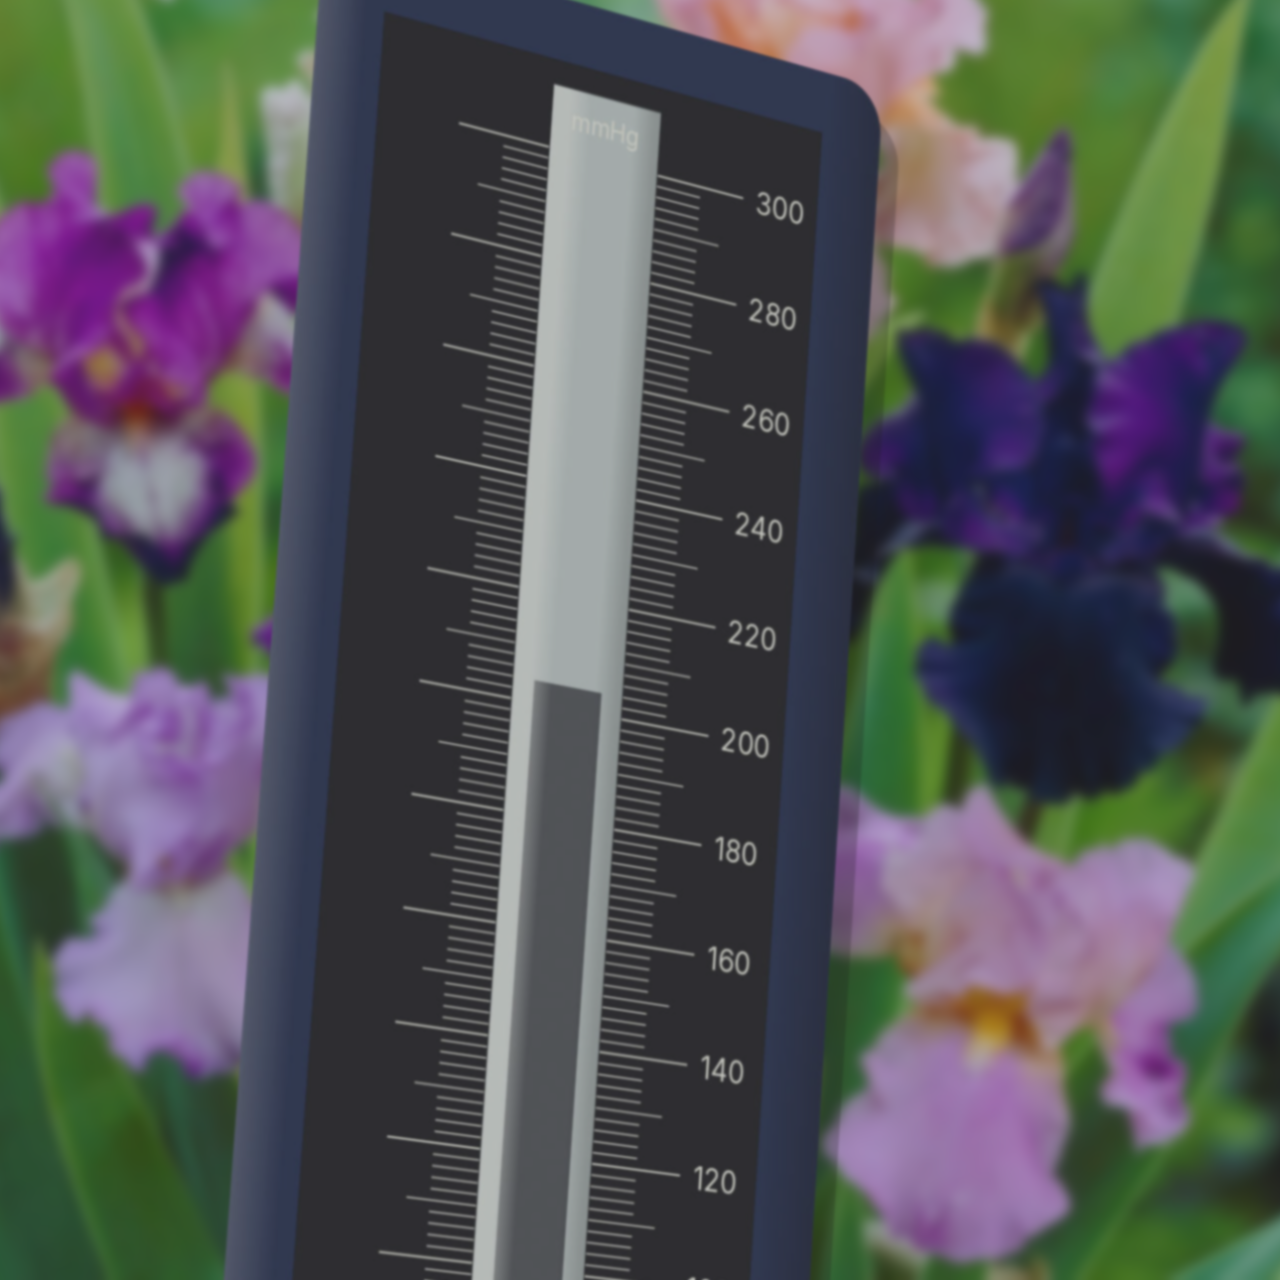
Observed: **204** mmHg
